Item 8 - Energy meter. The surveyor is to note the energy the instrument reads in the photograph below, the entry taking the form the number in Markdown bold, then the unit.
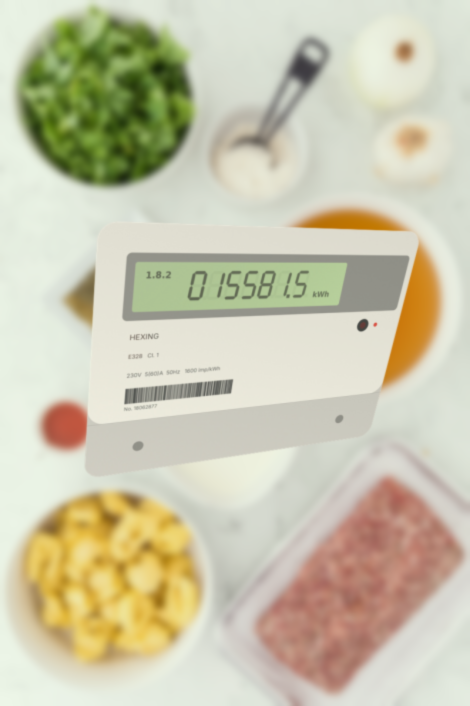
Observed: **15581.5** kWh
